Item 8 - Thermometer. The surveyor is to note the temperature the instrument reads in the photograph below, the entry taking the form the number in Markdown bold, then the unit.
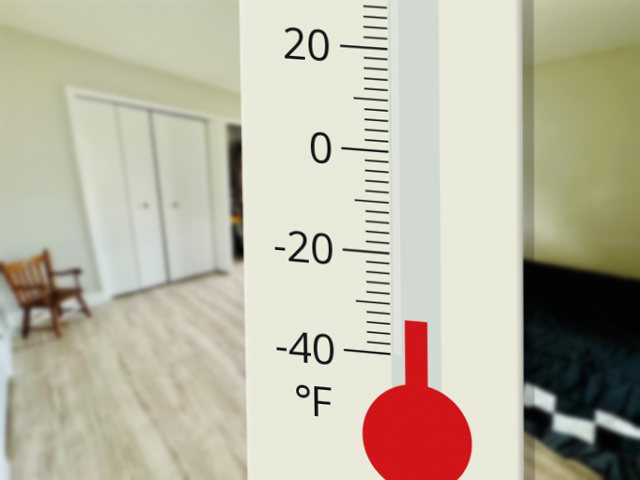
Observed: **-33** °F
